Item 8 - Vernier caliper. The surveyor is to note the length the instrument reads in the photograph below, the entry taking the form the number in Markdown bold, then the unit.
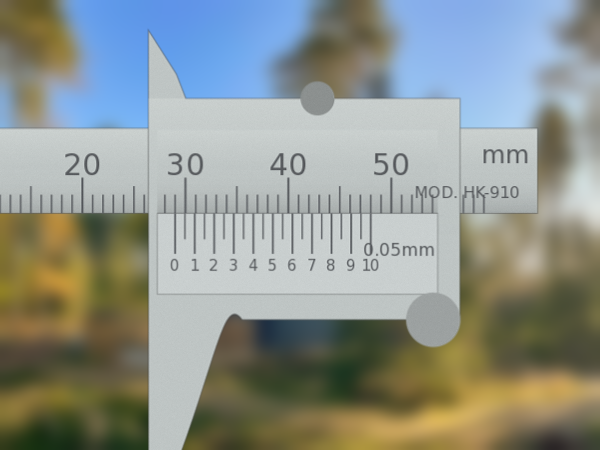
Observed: **29.0** mm
